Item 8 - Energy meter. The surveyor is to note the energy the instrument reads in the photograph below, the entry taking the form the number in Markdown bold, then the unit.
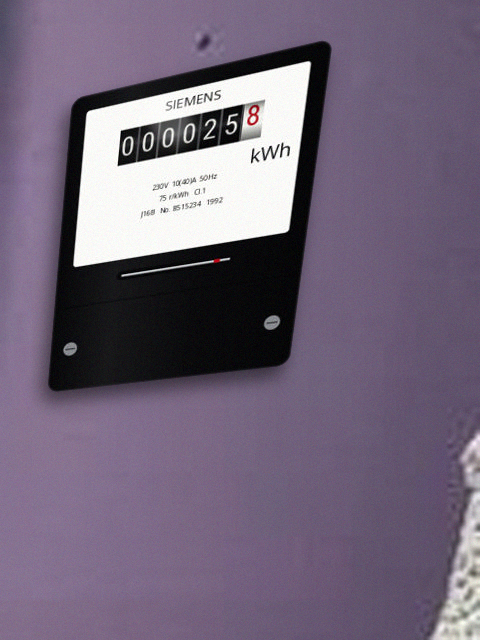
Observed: **25.8** kWh
